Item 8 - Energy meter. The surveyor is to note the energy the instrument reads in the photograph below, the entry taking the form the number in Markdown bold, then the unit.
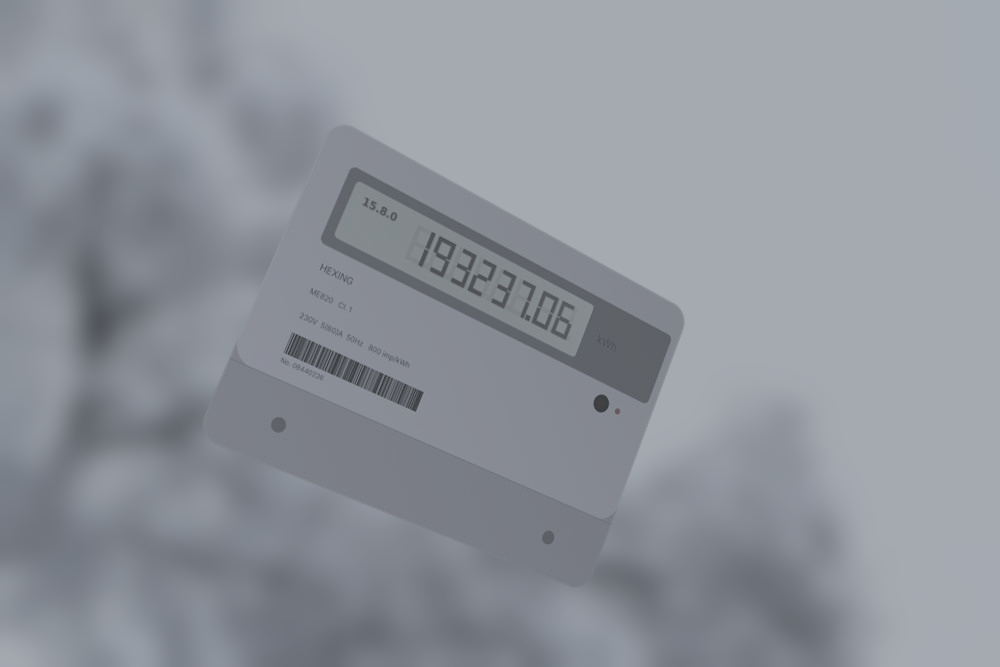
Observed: **193237.06** kWh
